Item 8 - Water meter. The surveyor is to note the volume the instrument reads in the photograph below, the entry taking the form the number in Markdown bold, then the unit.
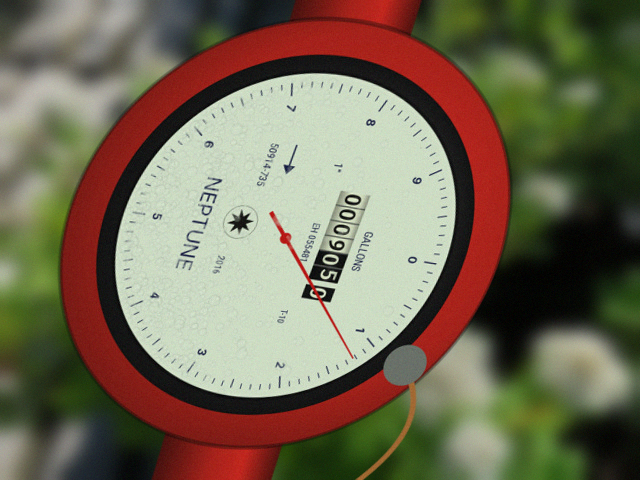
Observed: **9051.2** gal
